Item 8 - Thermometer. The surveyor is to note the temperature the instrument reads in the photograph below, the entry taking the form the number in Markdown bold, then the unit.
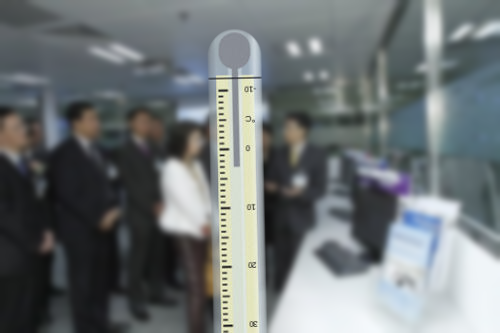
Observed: **3** °C
